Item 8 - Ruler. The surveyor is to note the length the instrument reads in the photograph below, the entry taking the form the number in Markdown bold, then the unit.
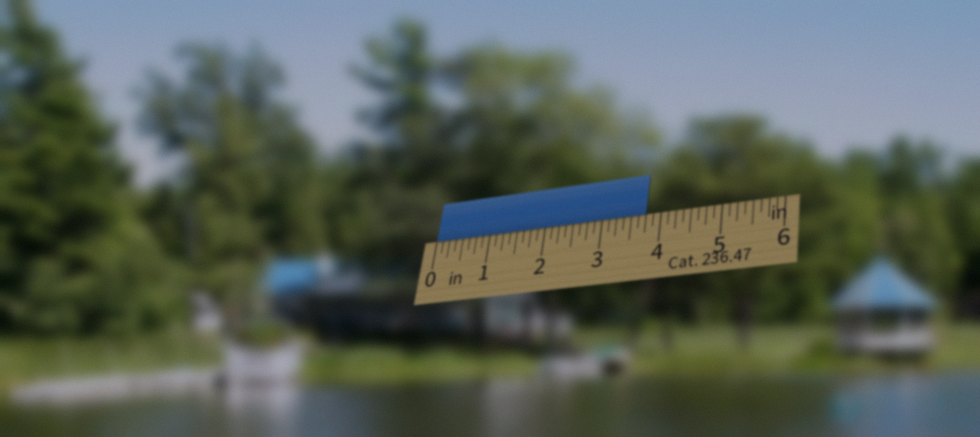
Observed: **3.75** in
